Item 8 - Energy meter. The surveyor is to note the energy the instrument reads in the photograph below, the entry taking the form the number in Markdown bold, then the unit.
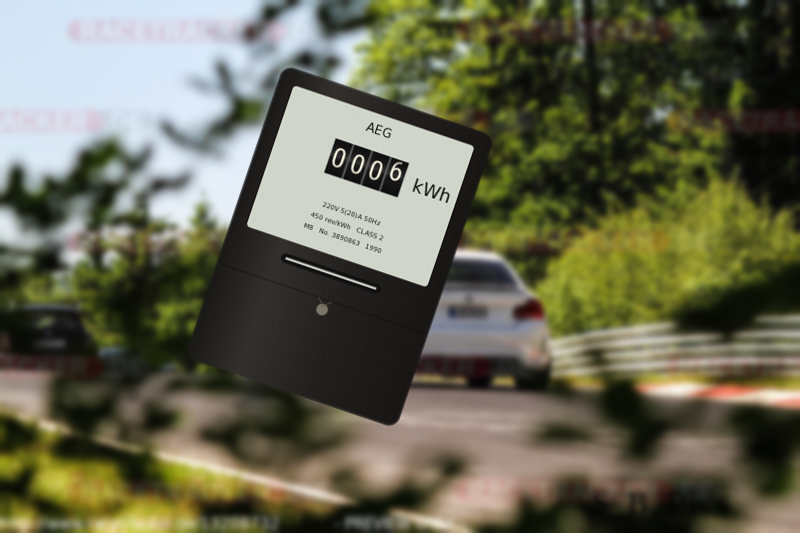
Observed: **6** kWh
